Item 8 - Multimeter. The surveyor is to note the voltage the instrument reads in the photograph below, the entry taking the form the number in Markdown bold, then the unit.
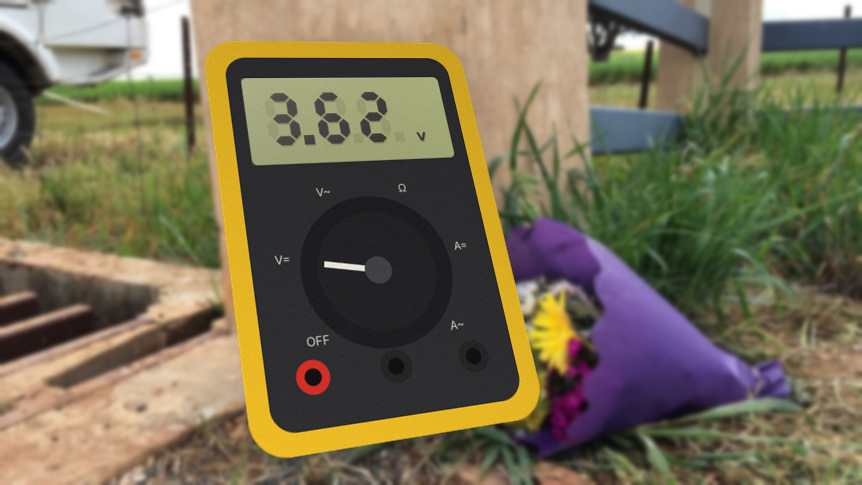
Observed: **3.62** V
